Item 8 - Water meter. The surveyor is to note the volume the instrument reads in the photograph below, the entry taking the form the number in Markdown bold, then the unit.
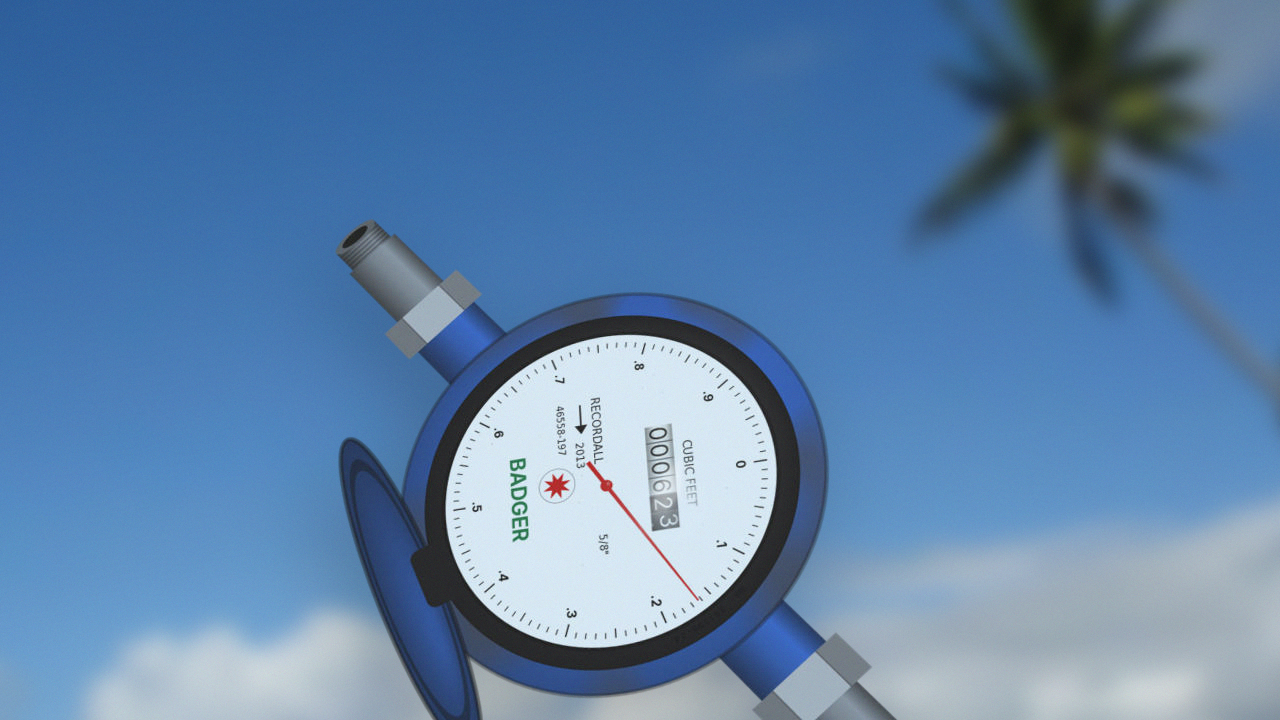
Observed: **623.16** ft³
